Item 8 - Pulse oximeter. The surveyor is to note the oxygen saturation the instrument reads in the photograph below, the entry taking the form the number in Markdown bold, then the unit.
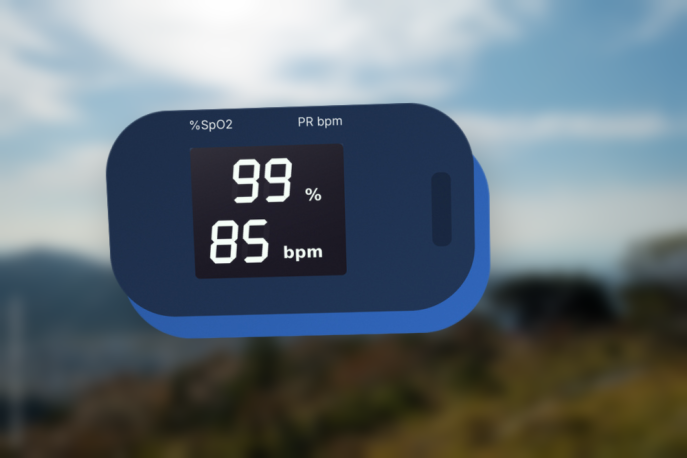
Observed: **99** %
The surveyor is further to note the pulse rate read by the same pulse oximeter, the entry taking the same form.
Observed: **85** bpm
